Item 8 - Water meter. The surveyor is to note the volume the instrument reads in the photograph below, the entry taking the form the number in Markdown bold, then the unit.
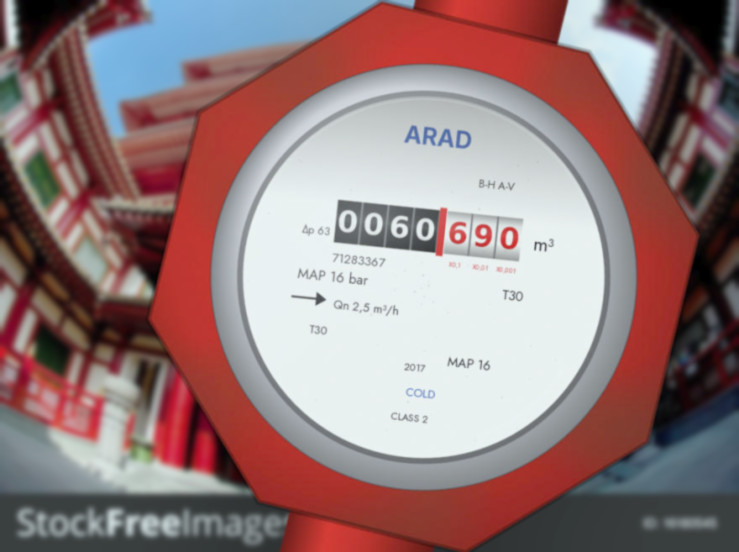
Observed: **60.690** m³
